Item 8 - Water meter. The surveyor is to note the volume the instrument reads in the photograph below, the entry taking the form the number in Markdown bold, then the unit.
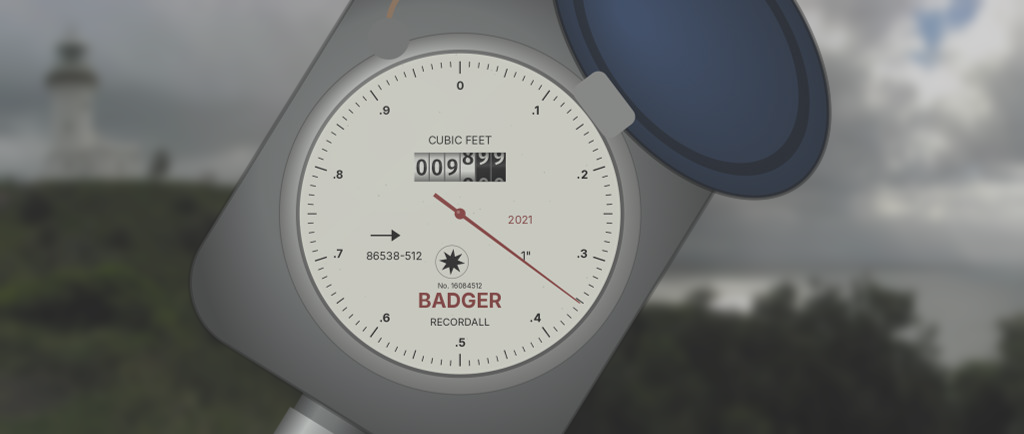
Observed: **9899.35** ft³
